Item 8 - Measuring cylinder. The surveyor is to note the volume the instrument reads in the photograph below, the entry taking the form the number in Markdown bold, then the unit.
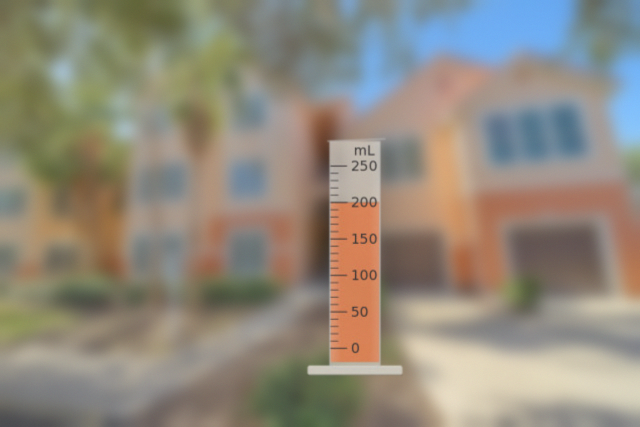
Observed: **200** mL
